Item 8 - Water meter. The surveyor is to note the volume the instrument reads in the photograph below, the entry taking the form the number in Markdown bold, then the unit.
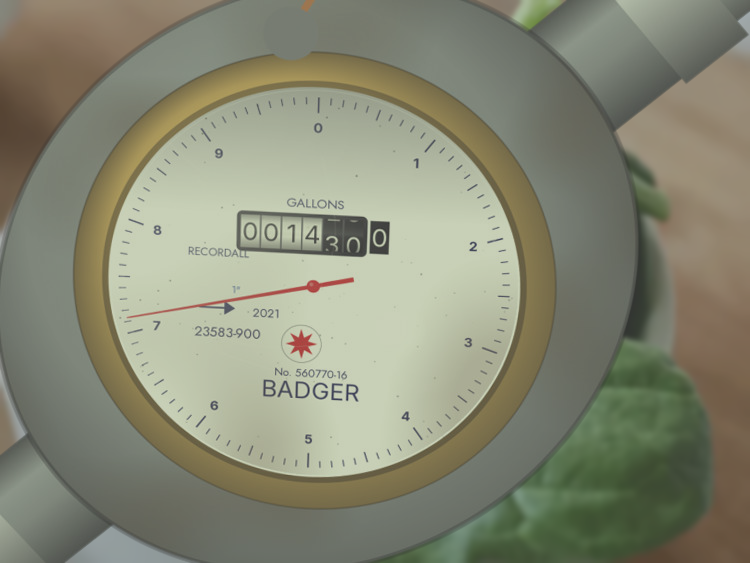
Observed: **14297.1** gal
